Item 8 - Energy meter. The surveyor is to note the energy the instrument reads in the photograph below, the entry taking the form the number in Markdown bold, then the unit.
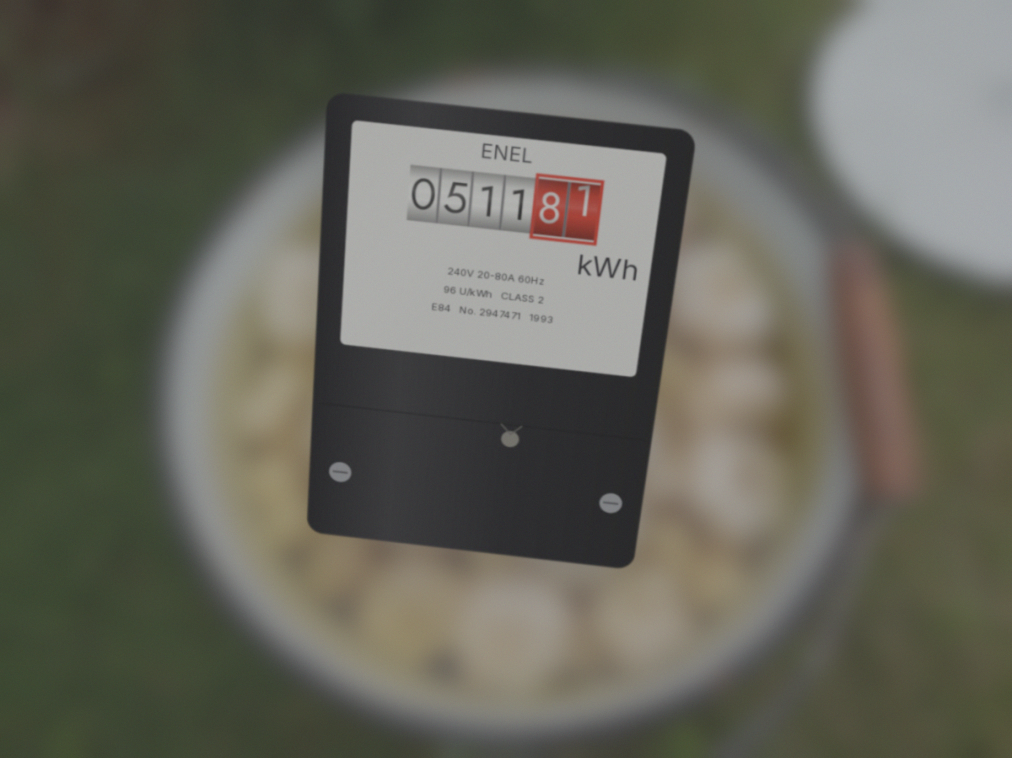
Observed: **511.81** kWh
